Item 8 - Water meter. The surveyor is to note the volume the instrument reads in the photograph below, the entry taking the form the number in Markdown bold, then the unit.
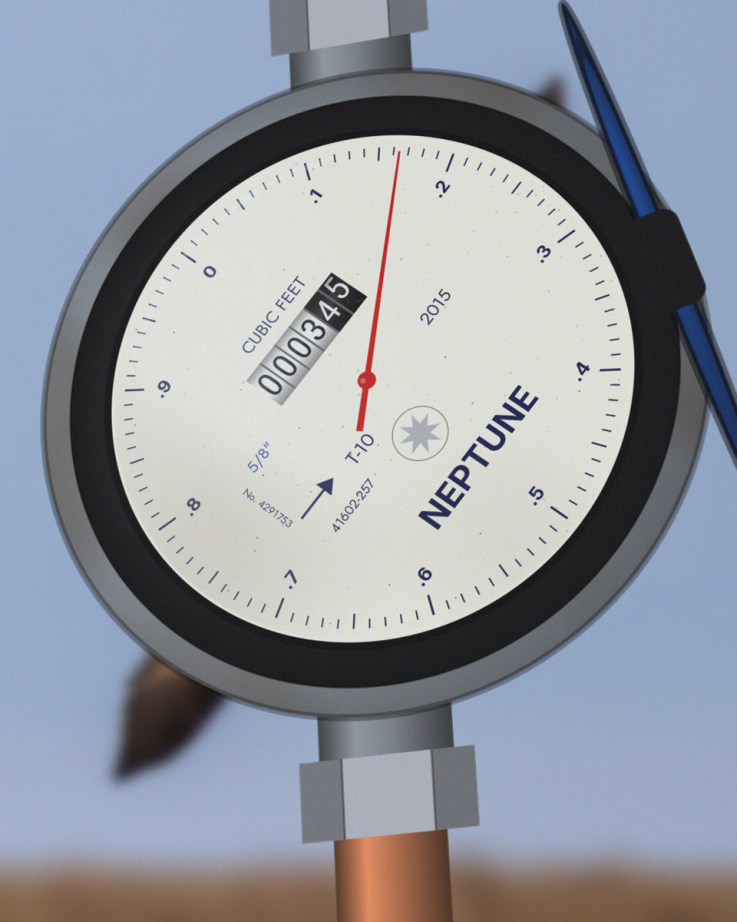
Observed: **345.16** ft³
